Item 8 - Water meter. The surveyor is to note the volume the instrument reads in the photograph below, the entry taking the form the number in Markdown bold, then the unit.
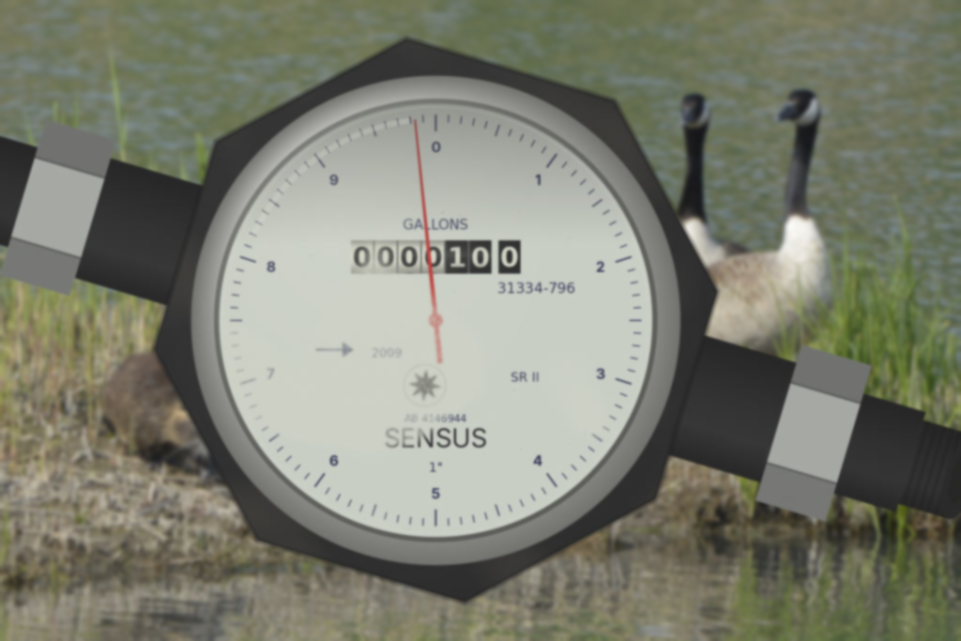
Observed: **99.8** gal
